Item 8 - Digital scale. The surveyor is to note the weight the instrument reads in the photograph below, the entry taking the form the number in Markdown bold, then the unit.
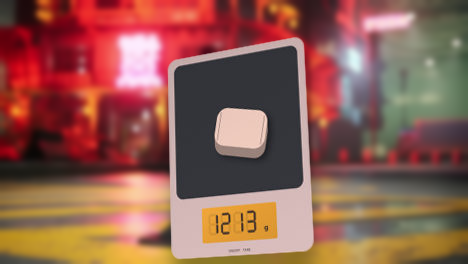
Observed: **1213** g
